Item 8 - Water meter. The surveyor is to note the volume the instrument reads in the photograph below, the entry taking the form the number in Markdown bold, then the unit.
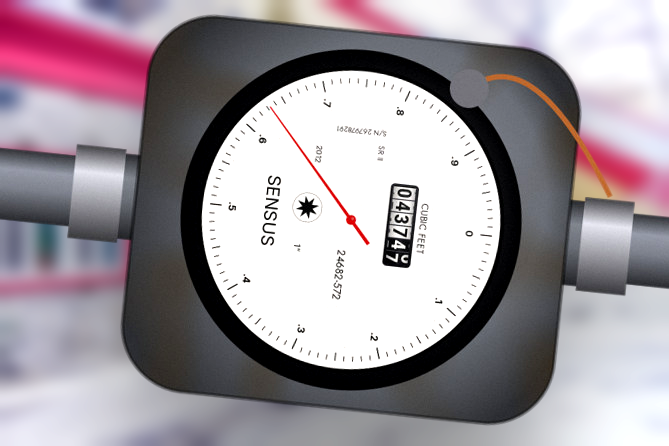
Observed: **43746.63** ft³
